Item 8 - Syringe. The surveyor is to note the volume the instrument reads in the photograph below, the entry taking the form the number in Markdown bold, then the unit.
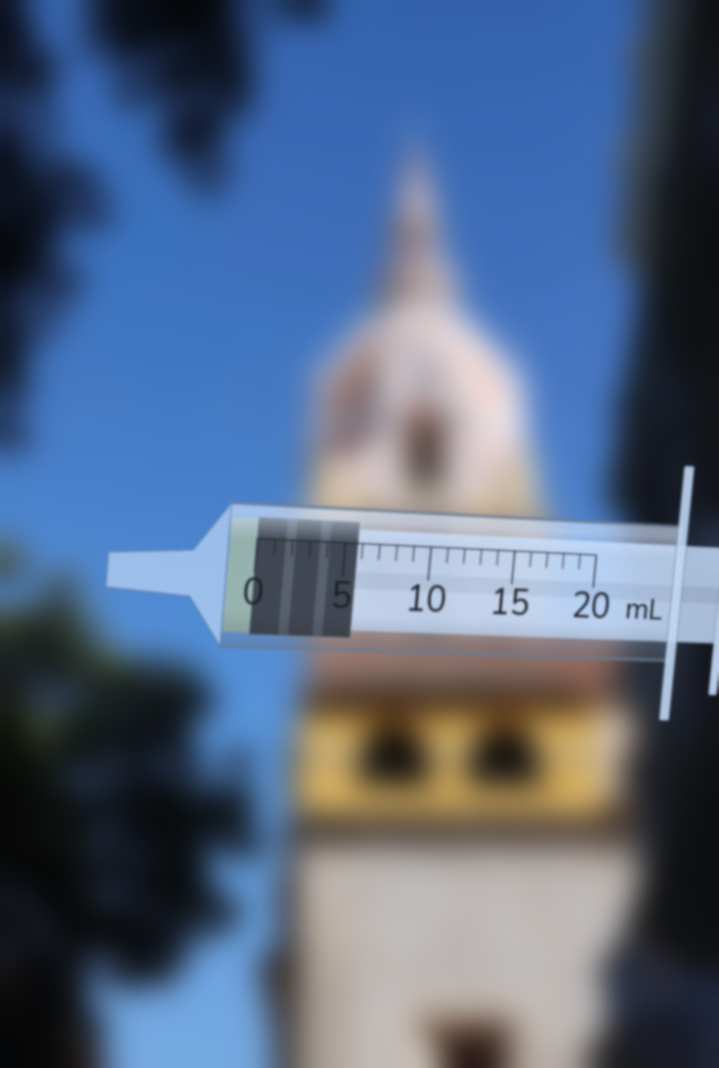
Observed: **0** mL
